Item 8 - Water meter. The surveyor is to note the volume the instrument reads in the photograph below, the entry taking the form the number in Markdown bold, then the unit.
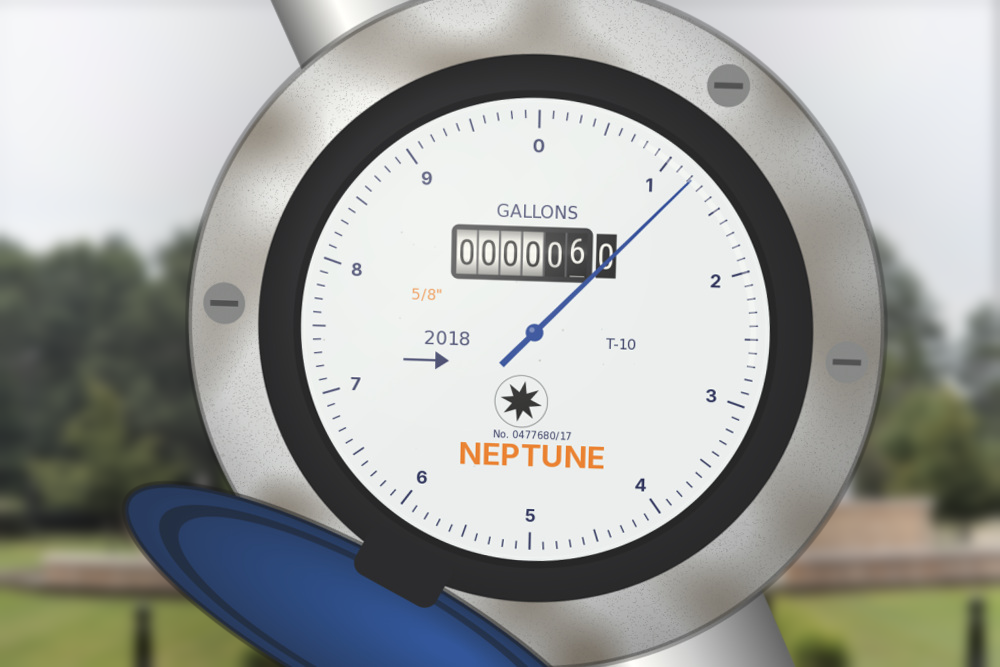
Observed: **61.2** gal
